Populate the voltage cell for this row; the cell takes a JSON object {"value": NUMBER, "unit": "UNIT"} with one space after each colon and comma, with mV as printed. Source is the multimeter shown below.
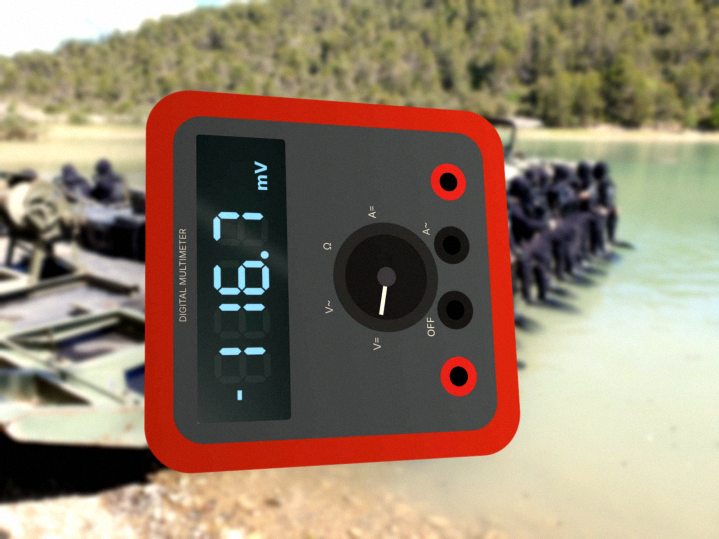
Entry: {"value": -116.7, "unit": "mV"}
